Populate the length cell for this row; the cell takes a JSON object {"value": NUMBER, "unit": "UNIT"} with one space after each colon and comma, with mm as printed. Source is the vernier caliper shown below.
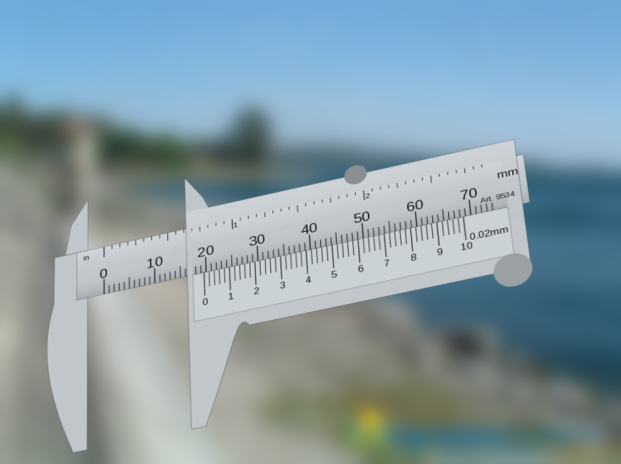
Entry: {"value": 19.6, "unit": "mm"}
